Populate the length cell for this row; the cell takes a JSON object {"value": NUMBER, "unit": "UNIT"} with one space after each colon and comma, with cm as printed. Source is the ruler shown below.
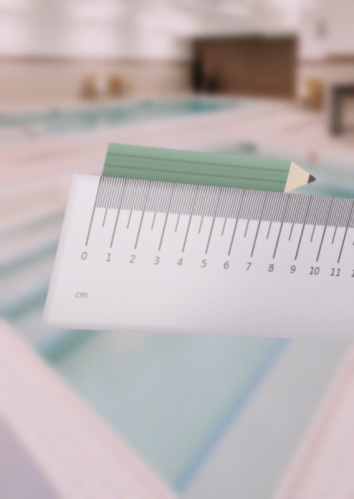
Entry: {"value": 9, "unit": "cm"}
